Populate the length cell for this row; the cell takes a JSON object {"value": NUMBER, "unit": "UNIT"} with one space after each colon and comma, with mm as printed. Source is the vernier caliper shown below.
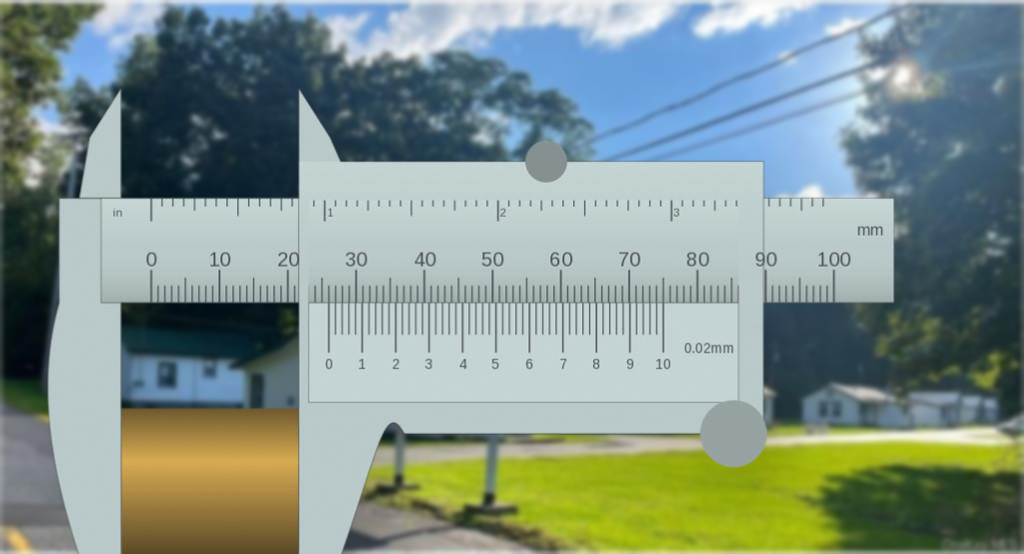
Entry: {"value": 26.0, "unit": "mm"}
